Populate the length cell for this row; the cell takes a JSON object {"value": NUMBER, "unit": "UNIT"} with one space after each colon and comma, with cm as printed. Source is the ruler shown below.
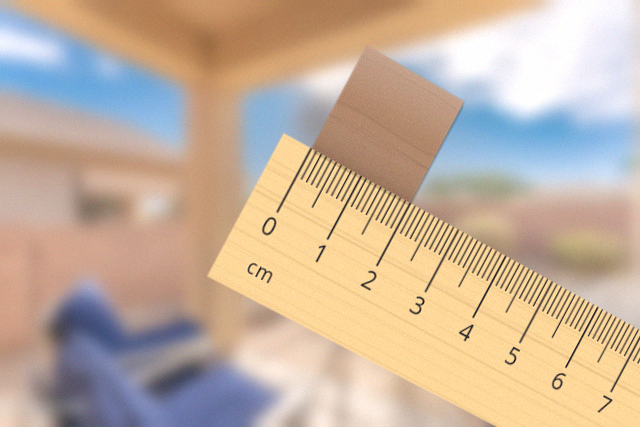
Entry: {"value": 2, "unit": "cm"}
